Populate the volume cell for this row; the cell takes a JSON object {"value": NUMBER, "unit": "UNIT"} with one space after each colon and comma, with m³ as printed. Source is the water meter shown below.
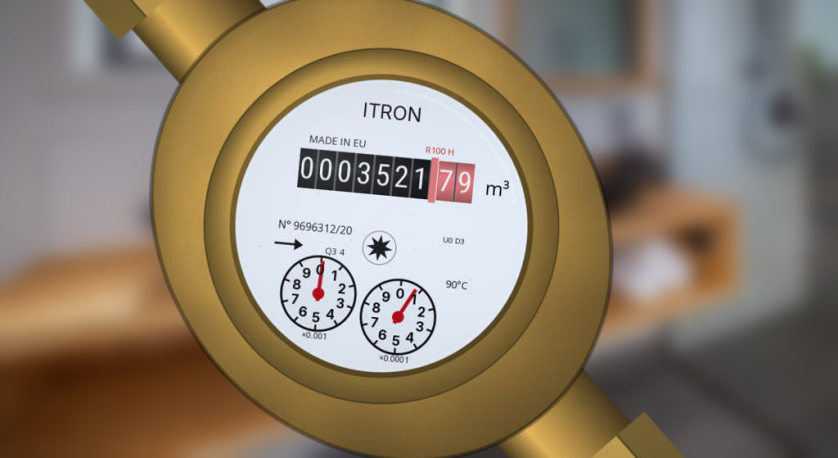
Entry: {"value": 3521.7900, "unit": "m³"}
